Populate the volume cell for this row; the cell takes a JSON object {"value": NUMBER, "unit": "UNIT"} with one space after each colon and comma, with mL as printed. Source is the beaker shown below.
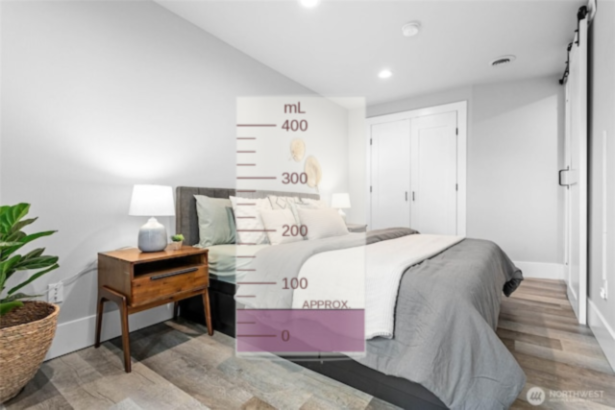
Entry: {"value": 50, "unit": "mL"}
